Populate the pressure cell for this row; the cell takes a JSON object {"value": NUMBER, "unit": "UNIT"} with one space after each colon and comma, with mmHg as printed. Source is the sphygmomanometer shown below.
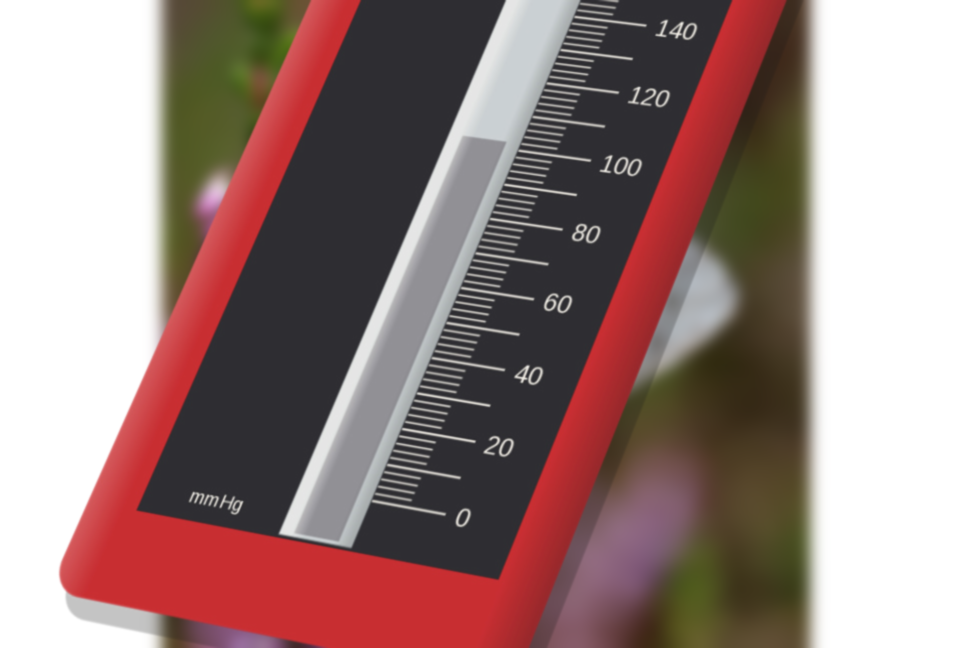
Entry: {"value": 102, "unit": "mmHg"}
